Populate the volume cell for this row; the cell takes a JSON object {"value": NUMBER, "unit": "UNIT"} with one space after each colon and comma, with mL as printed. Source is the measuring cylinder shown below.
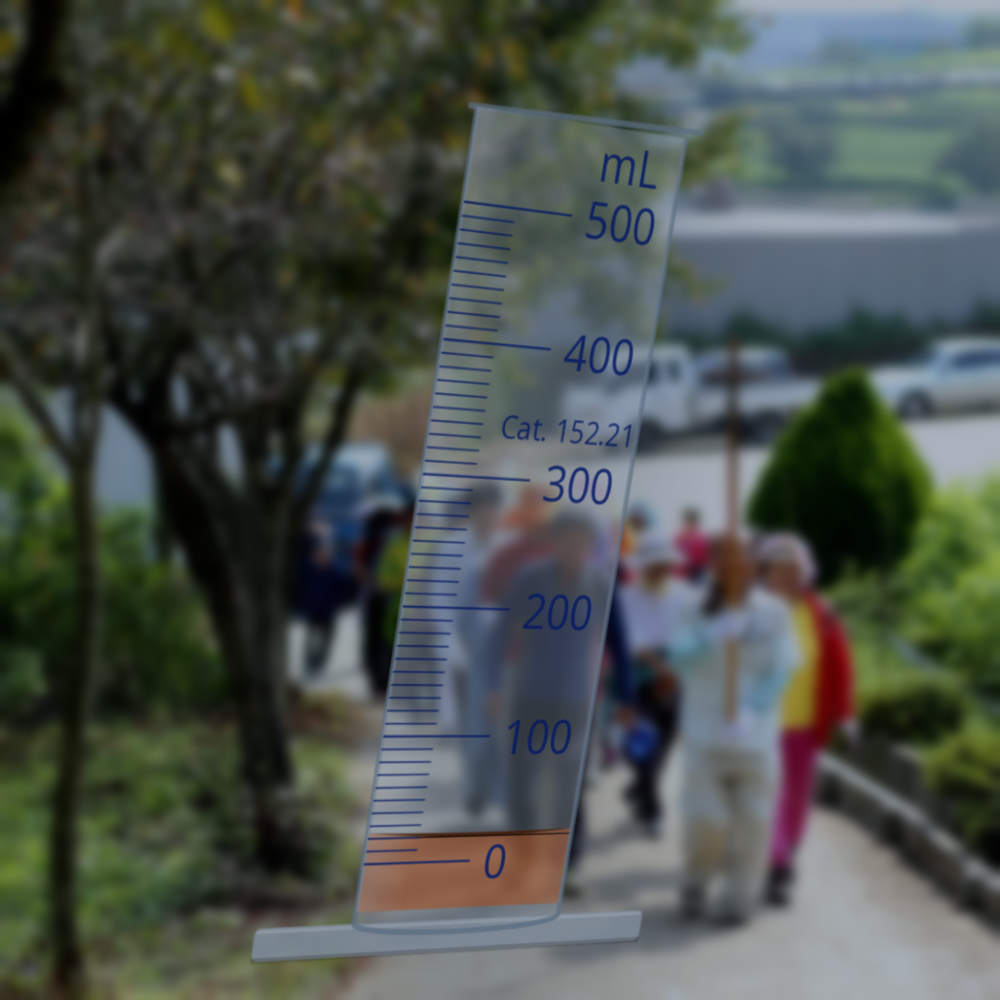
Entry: {"value": 20, "unit": "mL"}
